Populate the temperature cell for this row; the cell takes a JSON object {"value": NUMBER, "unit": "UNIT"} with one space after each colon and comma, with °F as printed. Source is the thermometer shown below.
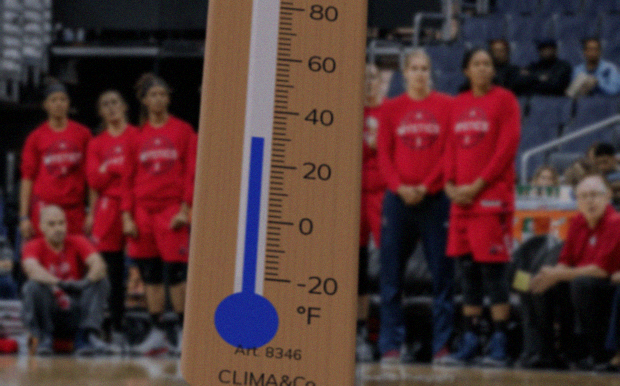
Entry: {"value": 30, "unit": "°F"}
